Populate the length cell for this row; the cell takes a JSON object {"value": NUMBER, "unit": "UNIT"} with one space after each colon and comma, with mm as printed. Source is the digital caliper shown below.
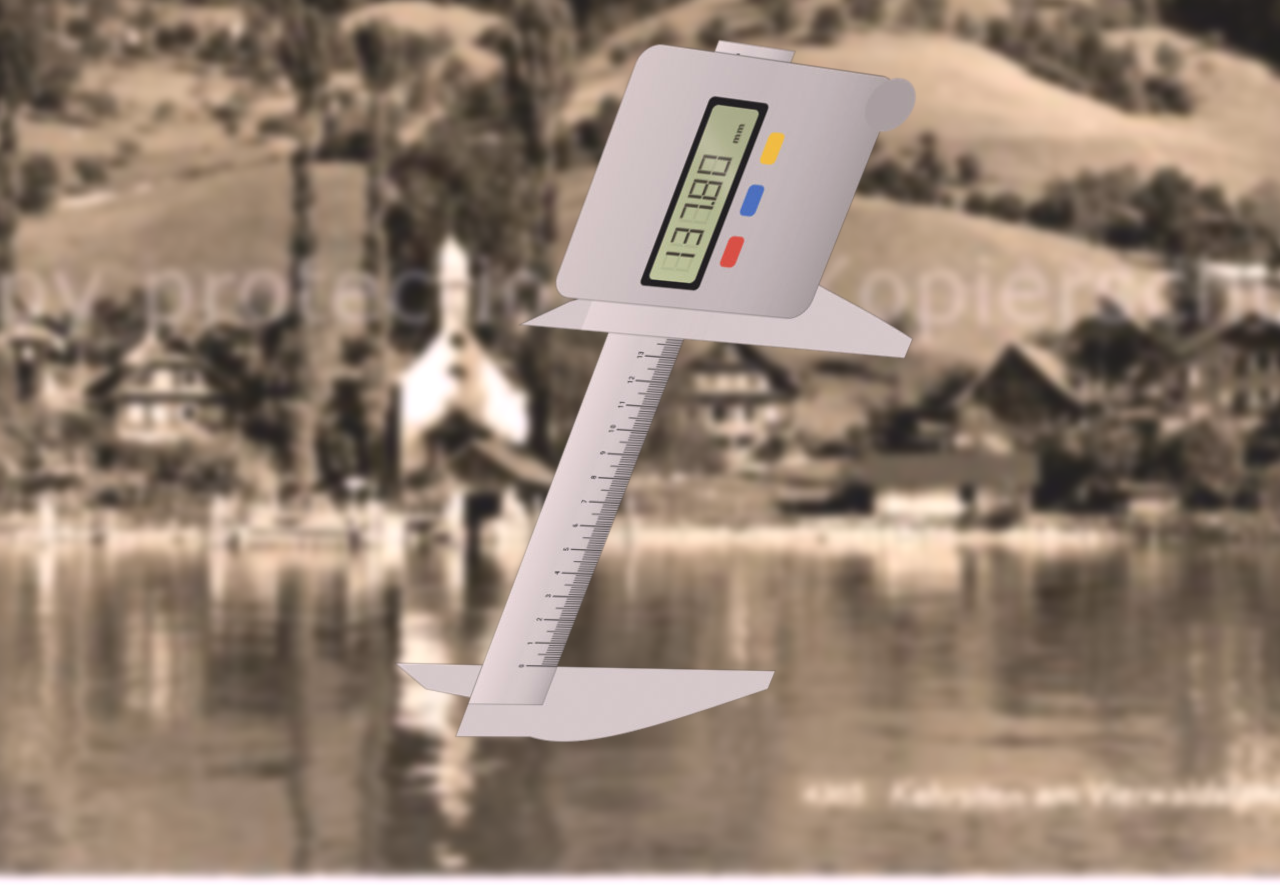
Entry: {"value": 137.80, "unit": "mm"}
